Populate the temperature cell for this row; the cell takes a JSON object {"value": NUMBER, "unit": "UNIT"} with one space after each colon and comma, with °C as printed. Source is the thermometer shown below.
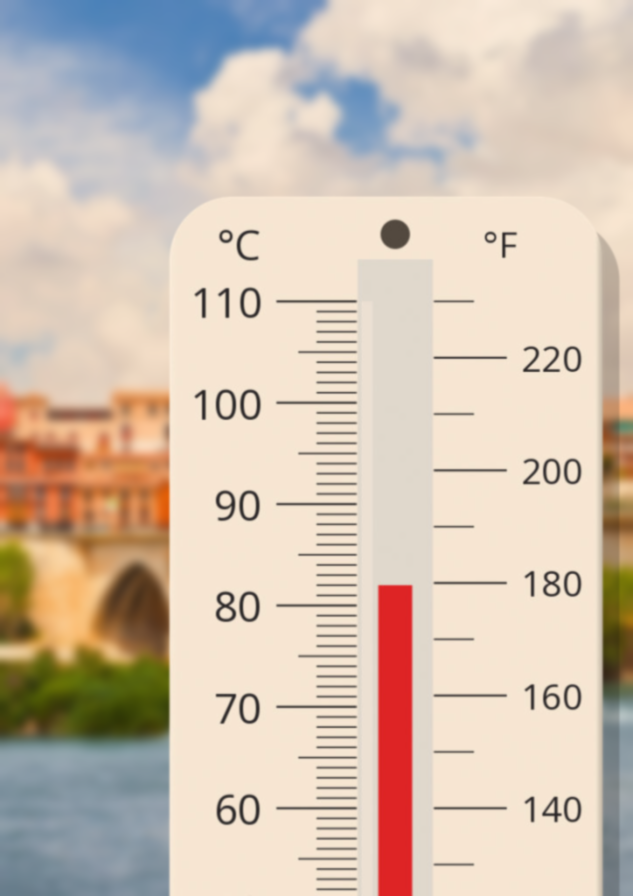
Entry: {"value": 82, "unit": "°C"}
